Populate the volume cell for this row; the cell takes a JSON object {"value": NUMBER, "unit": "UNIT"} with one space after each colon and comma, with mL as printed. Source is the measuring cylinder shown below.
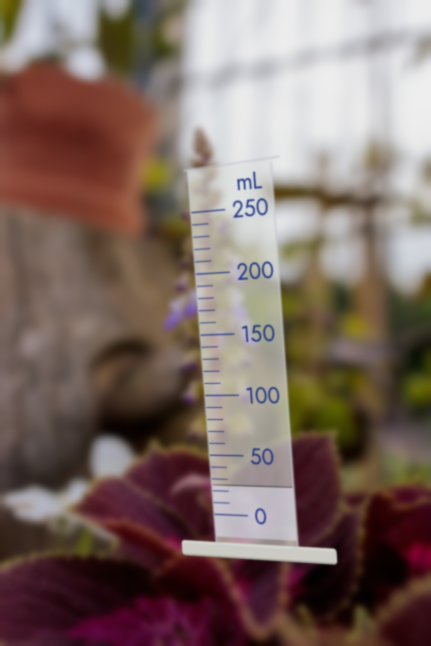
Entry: {"value": 25, "unit": "mL"}
